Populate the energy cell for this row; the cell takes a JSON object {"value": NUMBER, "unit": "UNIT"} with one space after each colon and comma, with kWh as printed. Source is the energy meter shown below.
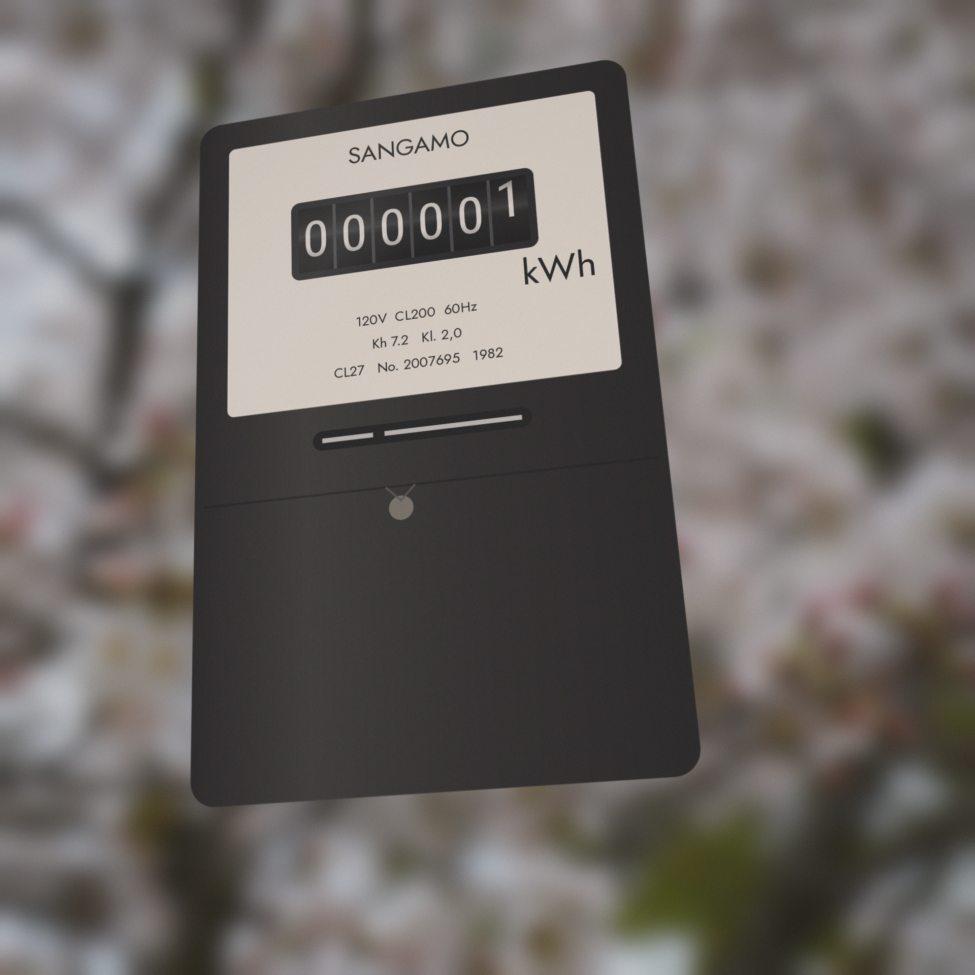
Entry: {"value": 1, "unit": "kWh"}
